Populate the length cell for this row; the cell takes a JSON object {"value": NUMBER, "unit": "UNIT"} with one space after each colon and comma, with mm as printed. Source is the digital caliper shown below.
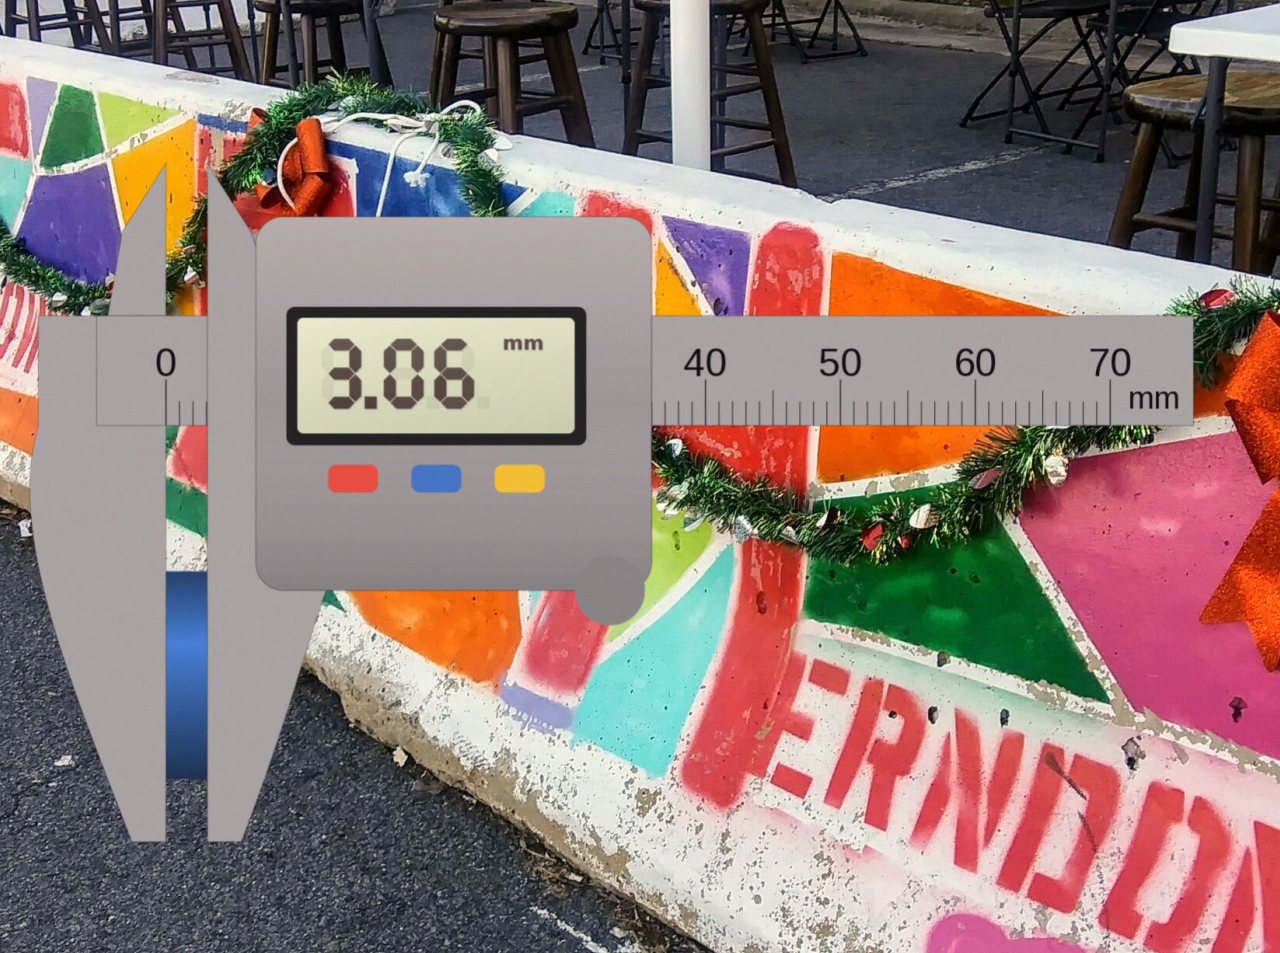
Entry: {"value": 3.06, "unit": "mm"}
